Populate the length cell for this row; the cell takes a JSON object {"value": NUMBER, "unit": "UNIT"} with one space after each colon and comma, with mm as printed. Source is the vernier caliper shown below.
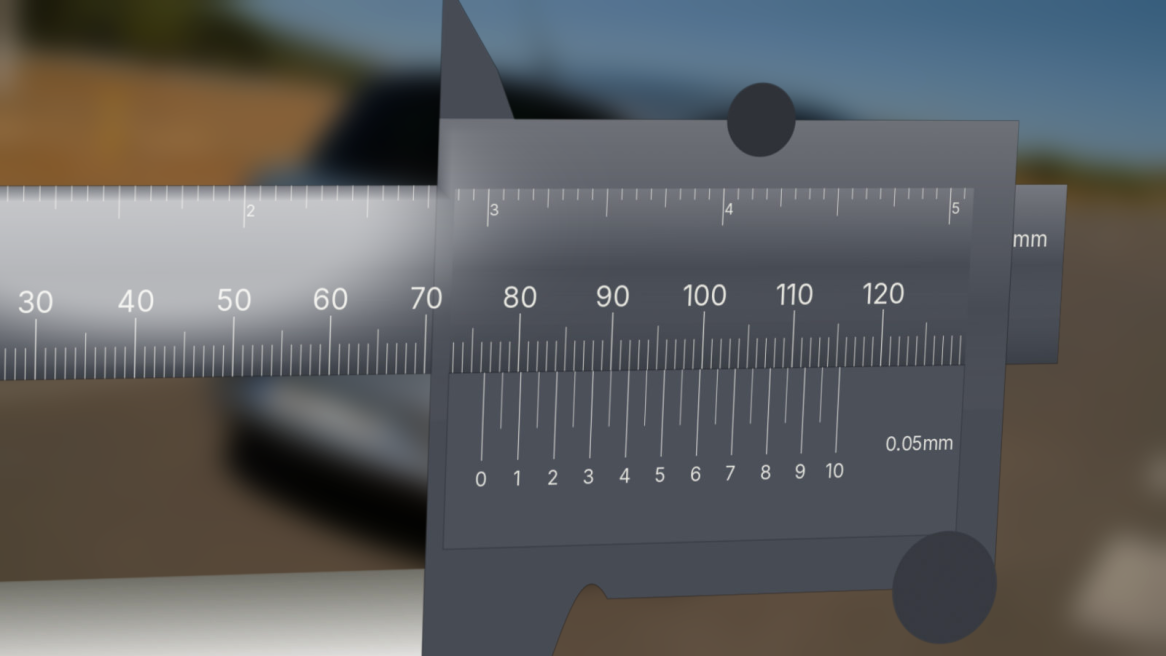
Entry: {"value": 76.4, "unit": "mm"}
